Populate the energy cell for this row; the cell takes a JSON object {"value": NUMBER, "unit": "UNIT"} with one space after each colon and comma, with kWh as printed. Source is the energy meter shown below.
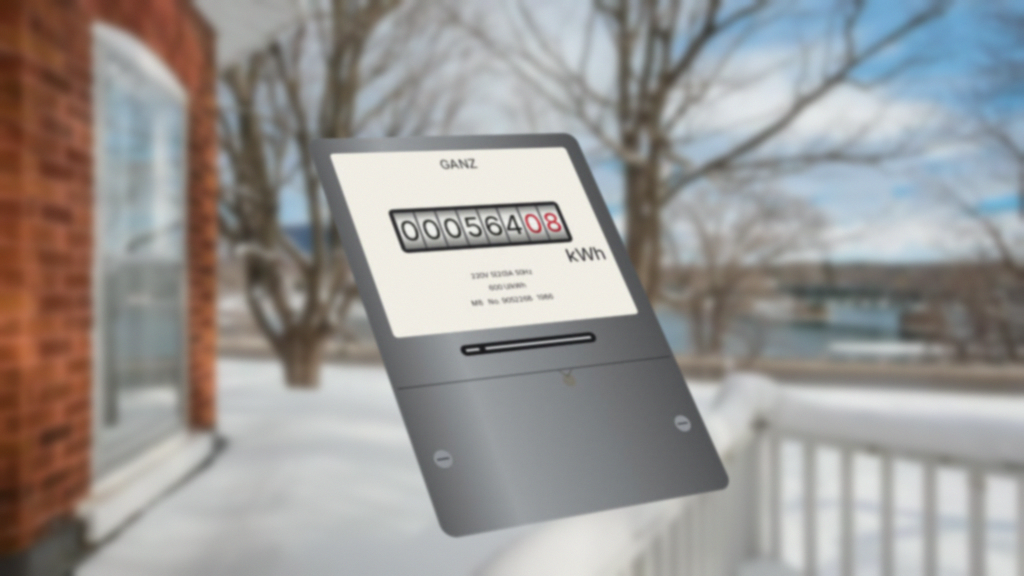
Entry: {"value": 564.08, "unit": "kWh"}
